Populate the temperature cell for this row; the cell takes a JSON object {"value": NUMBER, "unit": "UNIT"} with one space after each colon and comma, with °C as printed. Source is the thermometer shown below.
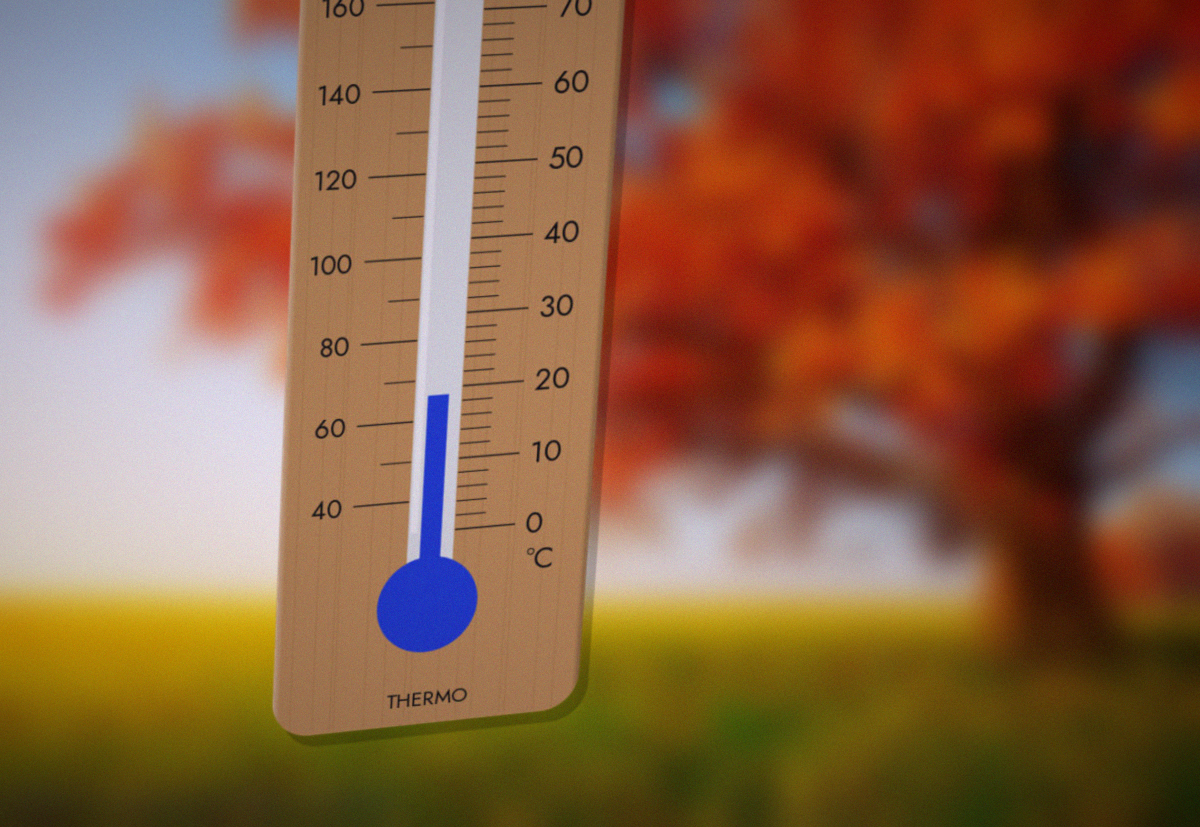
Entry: {"value": 19, "unit": "°C"}
